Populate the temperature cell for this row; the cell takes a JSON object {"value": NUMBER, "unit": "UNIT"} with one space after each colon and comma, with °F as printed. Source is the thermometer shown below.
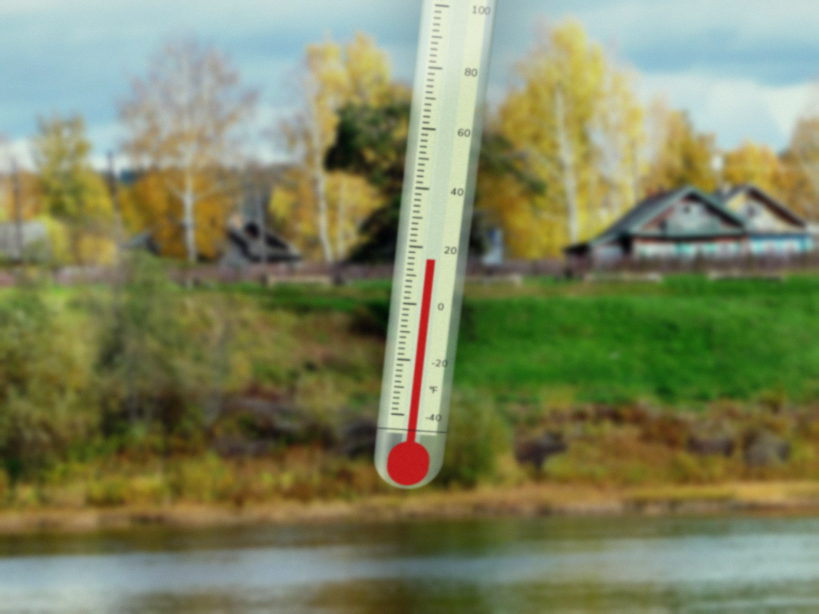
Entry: {"value": 16, "unit": "°F"}
